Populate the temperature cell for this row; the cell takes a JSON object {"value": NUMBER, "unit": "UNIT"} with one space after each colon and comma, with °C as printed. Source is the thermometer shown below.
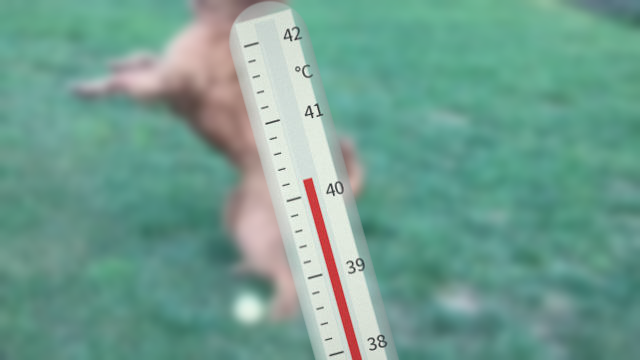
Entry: {"value": 40.2, "unit": "°C"}
